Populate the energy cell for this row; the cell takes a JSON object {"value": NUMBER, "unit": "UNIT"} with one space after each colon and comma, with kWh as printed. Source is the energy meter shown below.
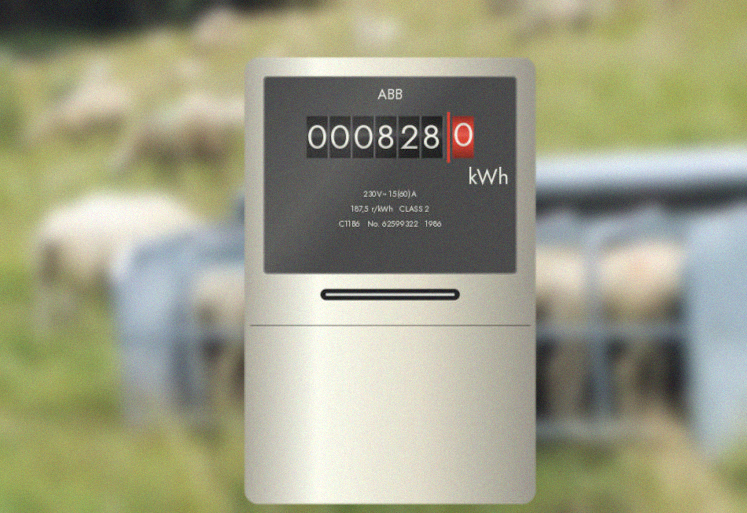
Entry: {"value": 828.0, "unit": "kWh"}
